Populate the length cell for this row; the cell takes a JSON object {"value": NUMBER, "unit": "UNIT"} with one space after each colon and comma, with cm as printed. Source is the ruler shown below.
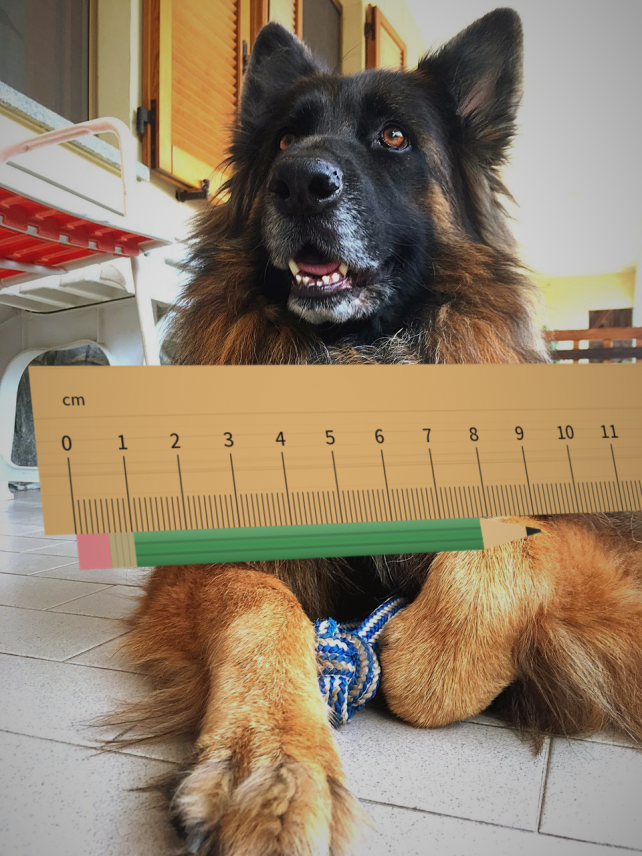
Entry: {"value": 9.1, "unit": "cm"}
